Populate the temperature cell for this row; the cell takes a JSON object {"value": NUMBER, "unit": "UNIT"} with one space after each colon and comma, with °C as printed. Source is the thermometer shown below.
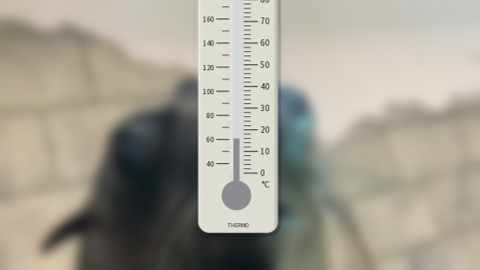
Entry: {"value": 16, "unit": "°C"}
